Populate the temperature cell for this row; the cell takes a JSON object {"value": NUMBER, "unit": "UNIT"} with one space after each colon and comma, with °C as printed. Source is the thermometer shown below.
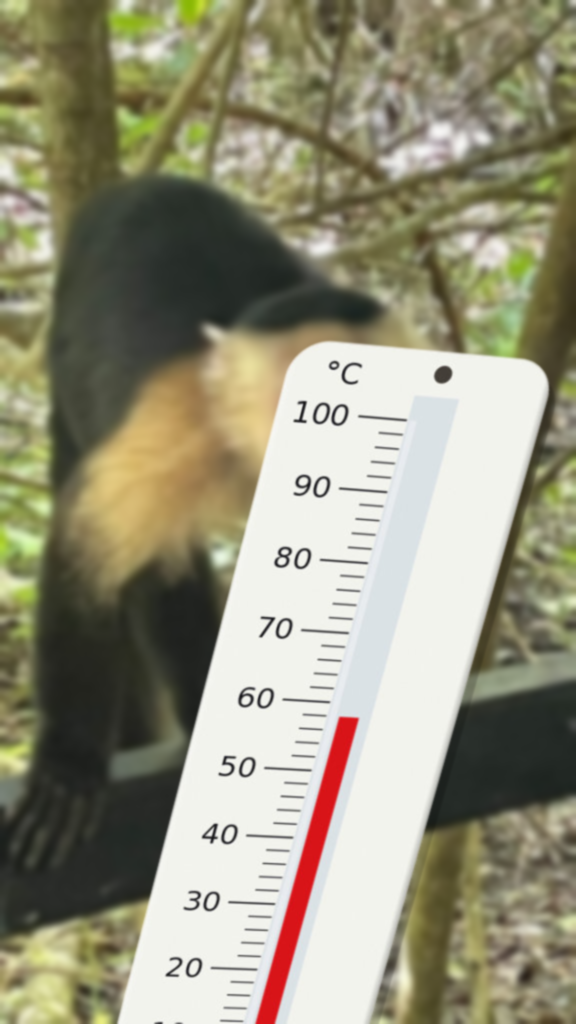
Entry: {"value": 58, "unit": "°C"}
